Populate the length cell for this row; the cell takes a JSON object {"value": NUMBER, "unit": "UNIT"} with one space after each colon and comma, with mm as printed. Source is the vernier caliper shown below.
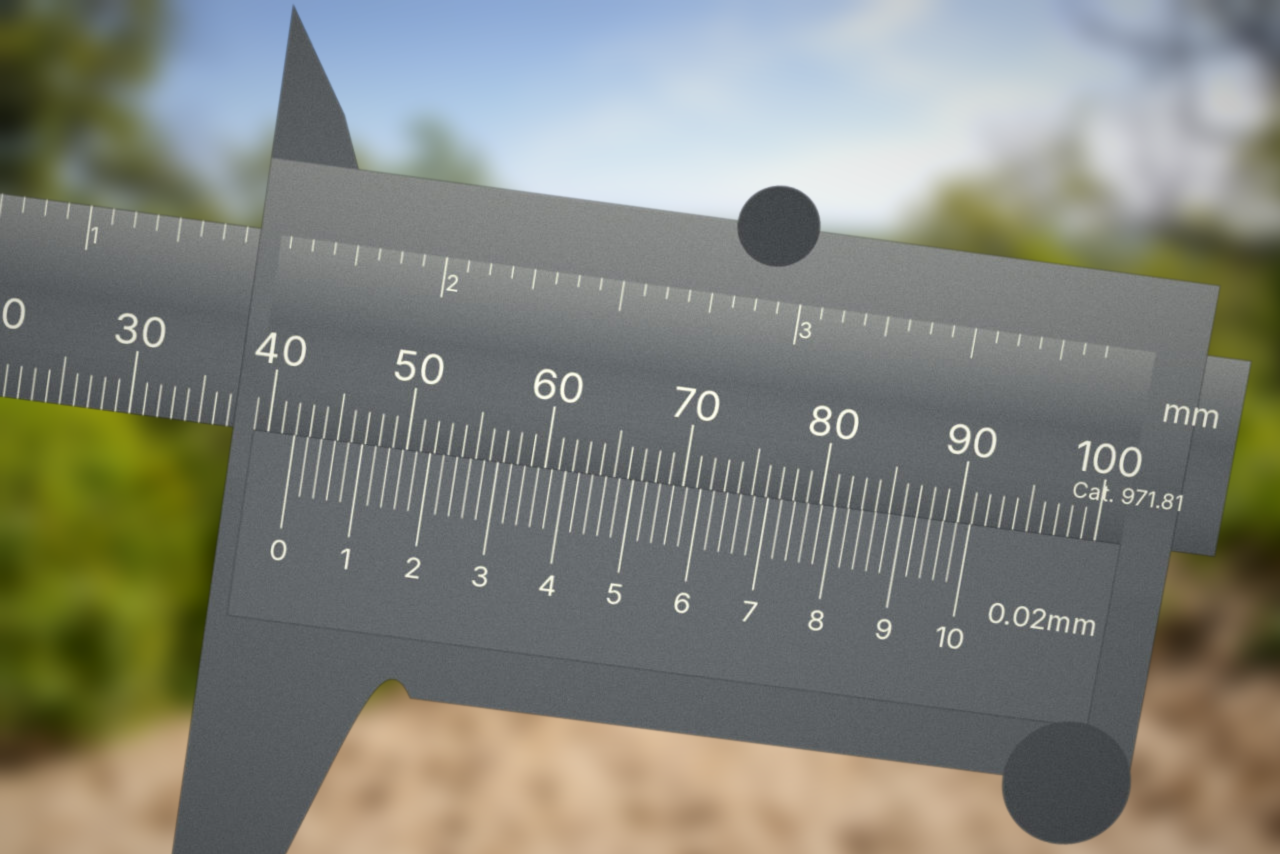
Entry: {"value": 41.9, "unit": "mm"}
